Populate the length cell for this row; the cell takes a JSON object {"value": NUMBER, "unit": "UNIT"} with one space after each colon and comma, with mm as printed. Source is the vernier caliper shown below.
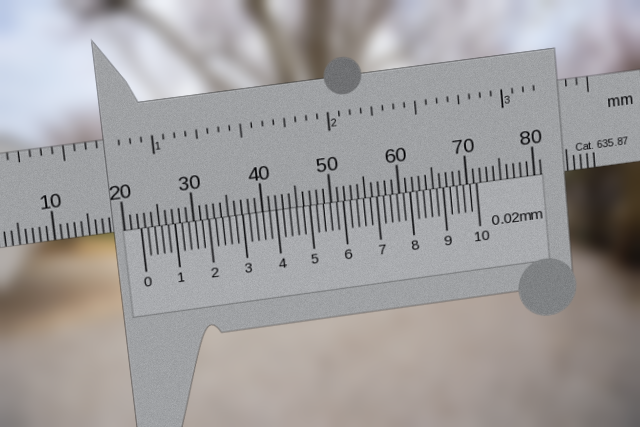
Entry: {"value": 22.4, "unit": "mm"}
